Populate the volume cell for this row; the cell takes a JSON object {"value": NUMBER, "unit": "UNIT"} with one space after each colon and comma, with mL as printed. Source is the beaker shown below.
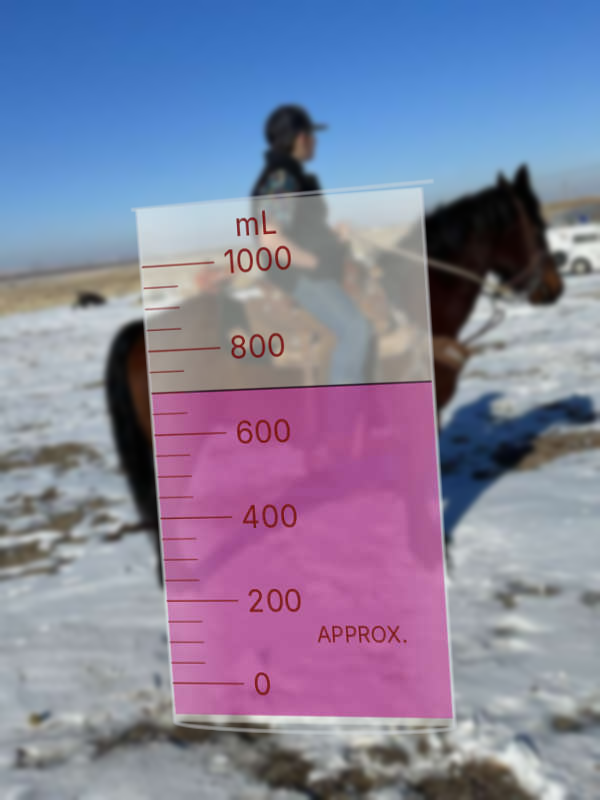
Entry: {"value": 700, "unit": "mL"}
